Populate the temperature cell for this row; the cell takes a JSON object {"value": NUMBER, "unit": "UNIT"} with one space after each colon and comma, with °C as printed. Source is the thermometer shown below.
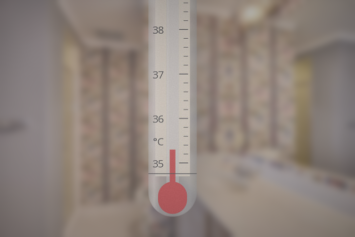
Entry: {"value": 35.3, "unit": "°C"}
